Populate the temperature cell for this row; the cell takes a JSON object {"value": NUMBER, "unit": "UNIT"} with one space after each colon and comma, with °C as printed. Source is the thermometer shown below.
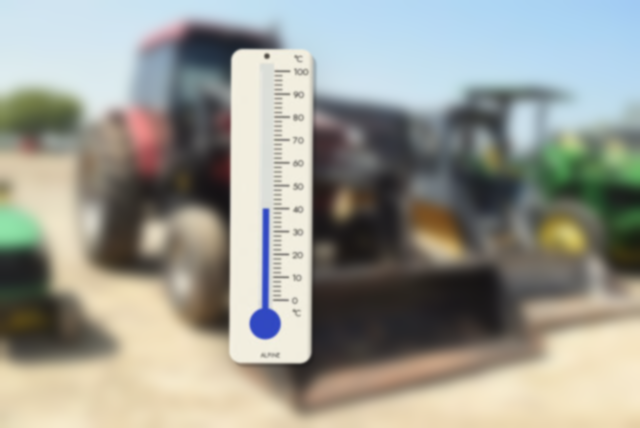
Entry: {"value": 40, "unit": "°C"}
